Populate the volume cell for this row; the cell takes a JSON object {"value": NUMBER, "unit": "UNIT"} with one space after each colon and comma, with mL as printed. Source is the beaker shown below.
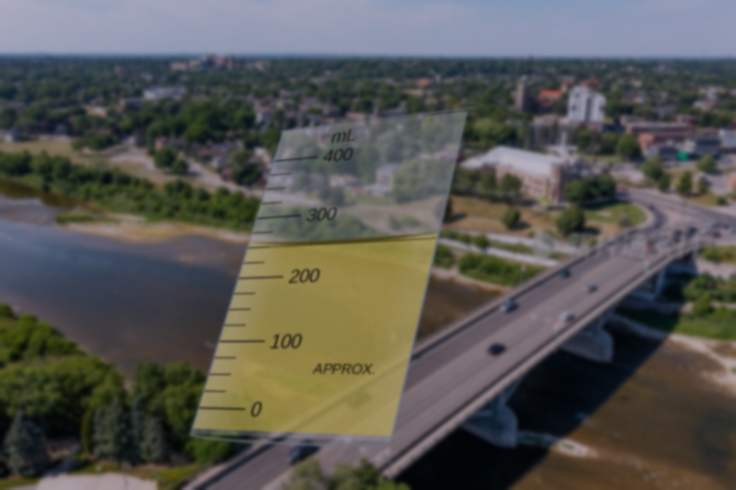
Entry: {"value": 250, "unit": "mL"}
